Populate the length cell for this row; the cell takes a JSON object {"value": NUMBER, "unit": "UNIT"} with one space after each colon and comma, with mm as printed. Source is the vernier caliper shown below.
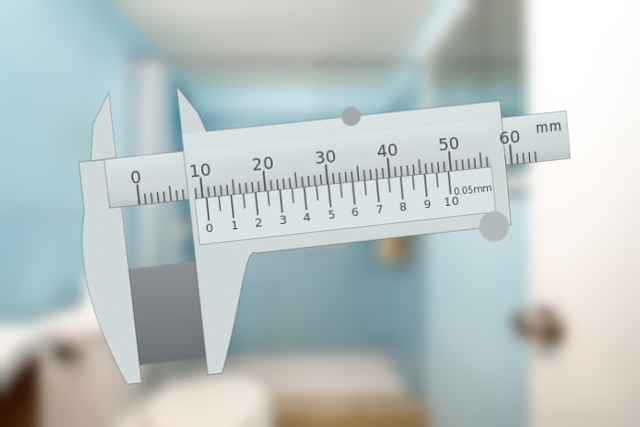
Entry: {"value": 10.6, "unit": "mm"}
